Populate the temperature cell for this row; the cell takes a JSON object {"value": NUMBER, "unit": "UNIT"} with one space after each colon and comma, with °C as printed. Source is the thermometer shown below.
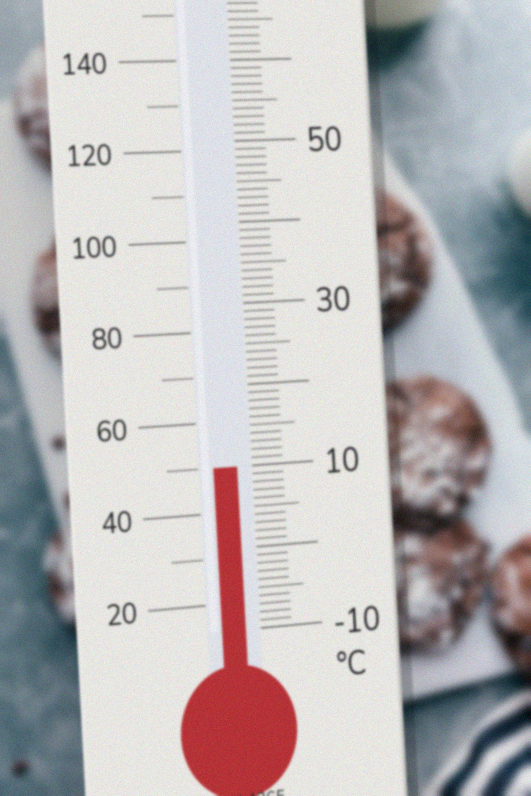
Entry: {"value": 10, "unit": "°C"}
